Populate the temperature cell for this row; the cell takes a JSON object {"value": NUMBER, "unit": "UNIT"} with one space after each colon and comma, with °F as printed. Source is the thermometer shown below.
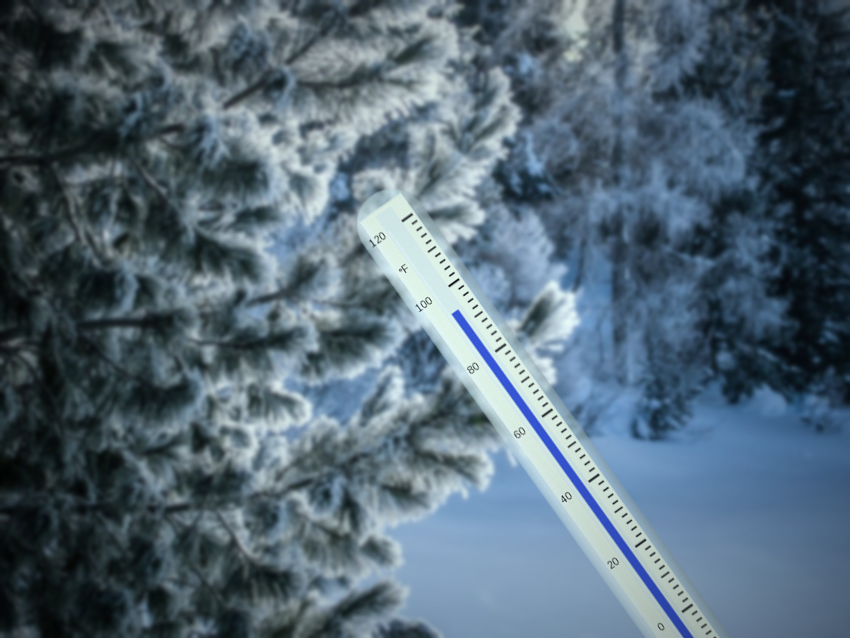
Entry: {"value": 94, "unit": "°F"}
